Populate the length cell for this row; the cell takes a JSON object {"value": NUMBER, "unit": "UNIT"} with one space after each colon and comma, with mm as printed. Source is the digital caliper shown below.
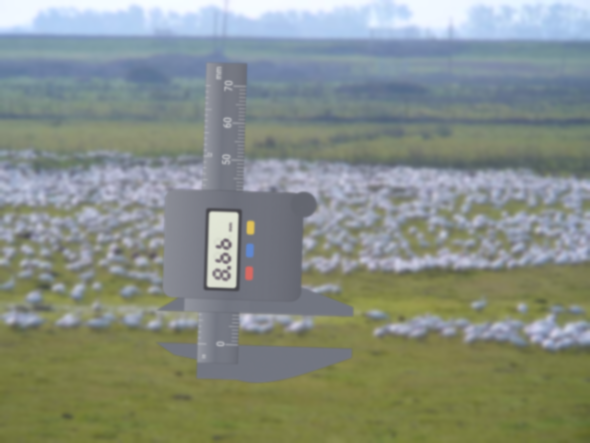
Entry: {"value": 8.66, "unit": "mm"}
